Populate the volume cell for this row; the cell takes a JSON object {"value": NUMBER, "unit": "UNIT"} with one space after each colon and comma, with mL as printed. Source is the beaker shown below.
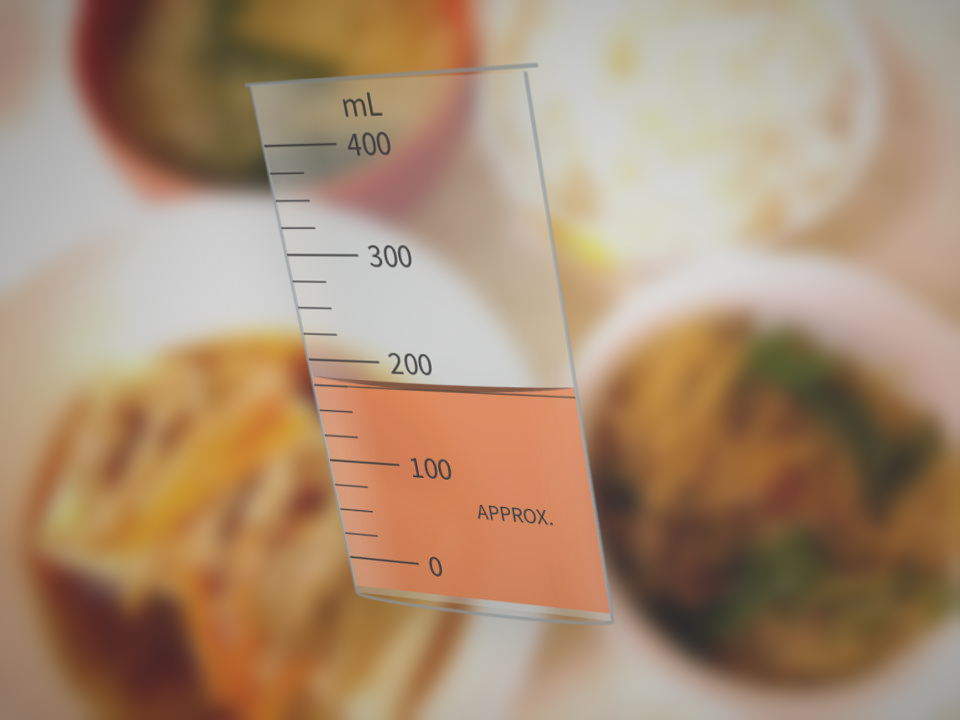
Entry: {"value": 175, "unit": "mL"}
